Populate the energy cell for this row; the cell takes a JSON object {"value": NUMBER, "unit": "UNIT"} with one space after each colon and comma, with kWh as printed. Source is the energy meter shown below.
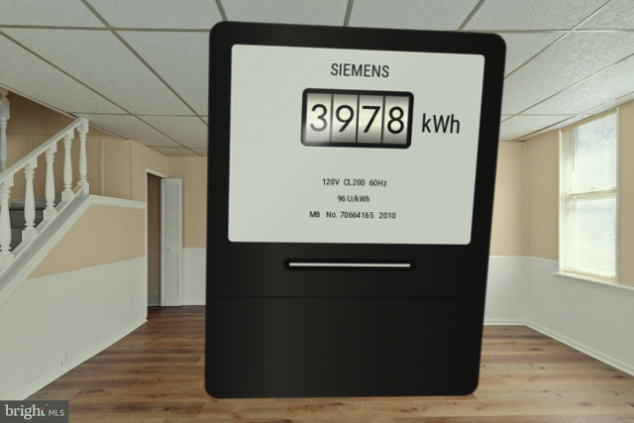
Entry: {"value": 3978, "unit": "kWh"}
